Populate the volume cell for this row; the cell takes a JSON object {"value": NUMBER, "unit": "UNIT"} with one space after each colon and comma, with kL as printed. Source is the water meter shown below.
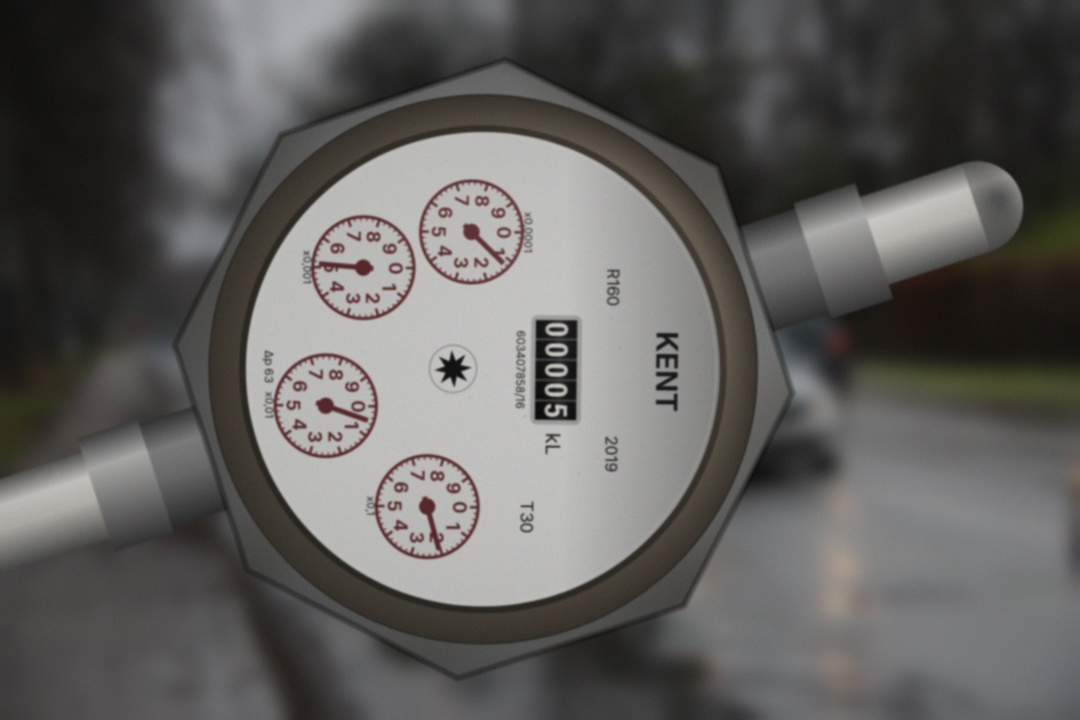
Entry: {"value": 5.2051, "unit": "kL"}
